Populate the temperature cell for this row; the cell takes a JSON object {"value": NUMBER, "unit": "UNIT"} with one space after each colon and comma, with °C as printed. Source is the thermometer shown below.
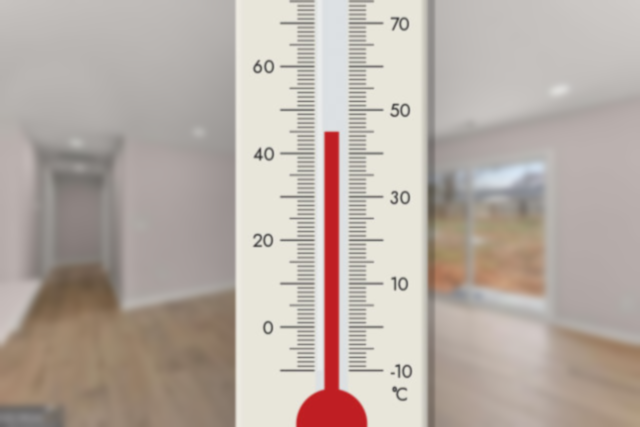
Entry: {"value": 45, "unit": "°C"}
